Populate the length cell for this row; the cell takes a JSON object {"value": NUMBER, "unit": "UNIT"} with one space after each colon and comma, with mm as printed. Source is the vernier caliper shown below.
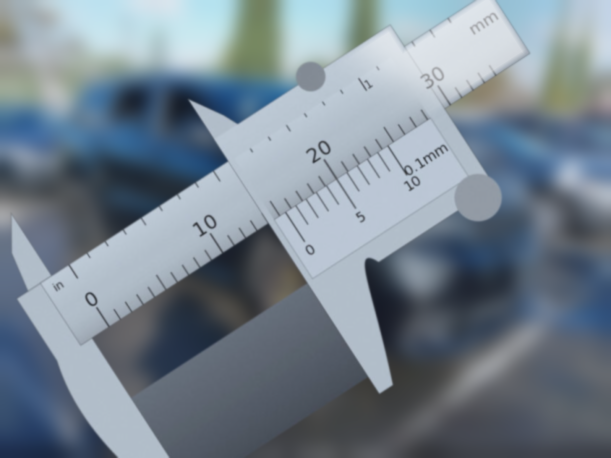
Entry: {"value": 15.5, "unit": "mm"}
